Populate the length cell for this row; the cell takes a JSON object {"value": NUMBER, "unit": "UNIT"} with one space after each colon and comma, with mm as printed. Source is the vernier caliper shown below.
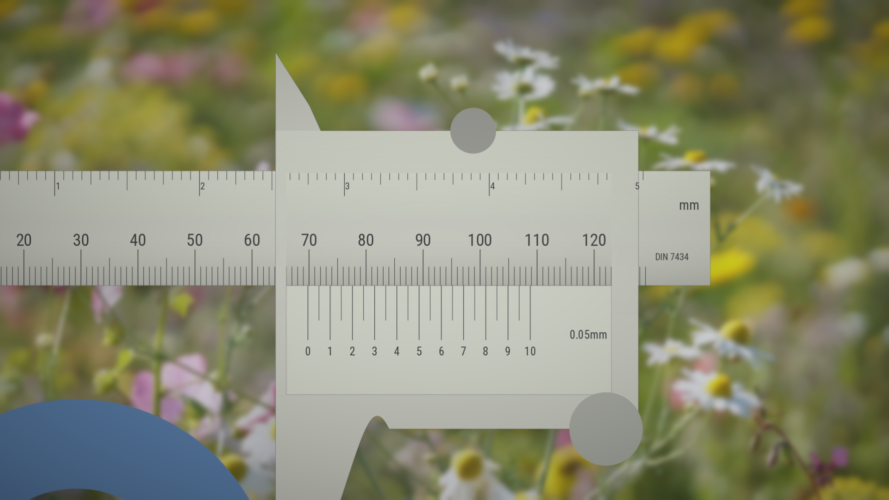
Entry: {"value": 69.8, "unit": "mm"}
